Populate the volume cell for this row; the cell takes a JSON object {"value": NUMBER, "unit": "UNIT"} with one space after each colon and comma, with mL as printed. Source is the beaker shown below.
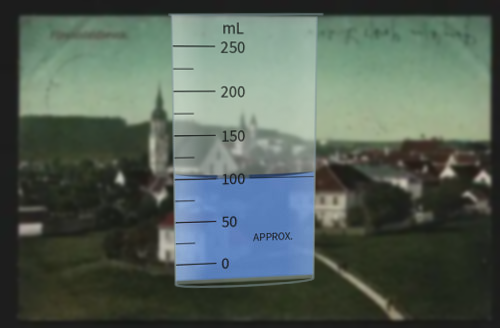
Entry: {"value": 100, "unit": "mL"}
